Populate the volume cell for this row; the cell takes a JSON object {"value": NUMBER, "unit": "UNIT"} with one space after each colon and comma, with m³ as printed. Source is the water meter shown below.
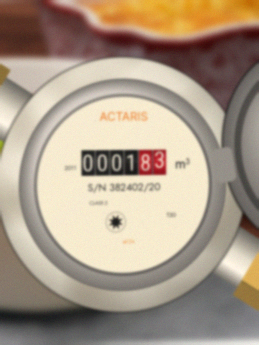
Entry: {"value": 1.83, "unit": "m³"}
